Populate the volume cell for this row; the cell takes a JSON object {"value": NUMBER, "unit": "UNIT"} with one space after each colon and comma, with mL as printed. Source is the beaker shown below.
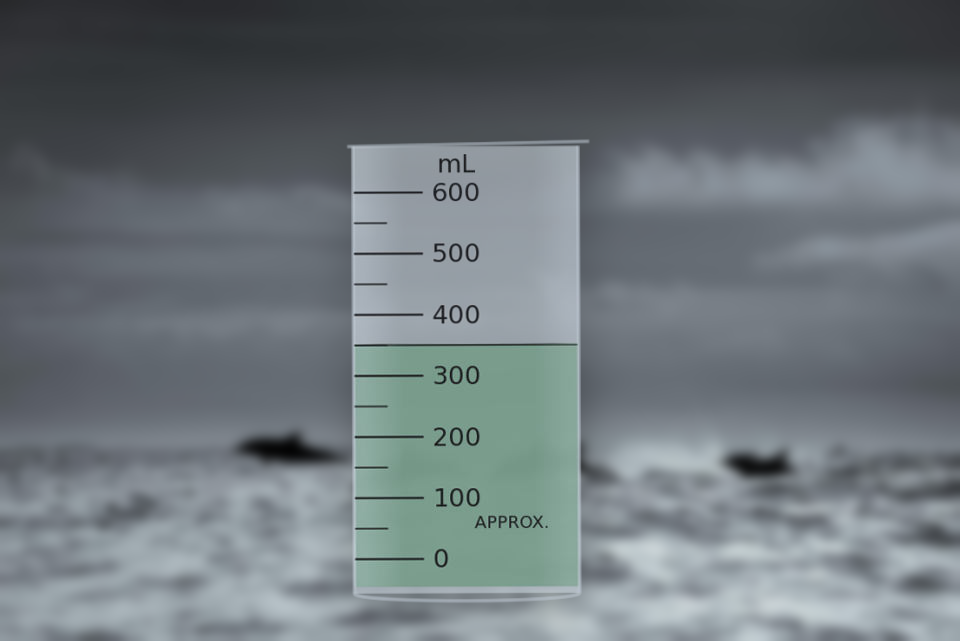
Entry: {"value": 350, "unit": "mL"}
